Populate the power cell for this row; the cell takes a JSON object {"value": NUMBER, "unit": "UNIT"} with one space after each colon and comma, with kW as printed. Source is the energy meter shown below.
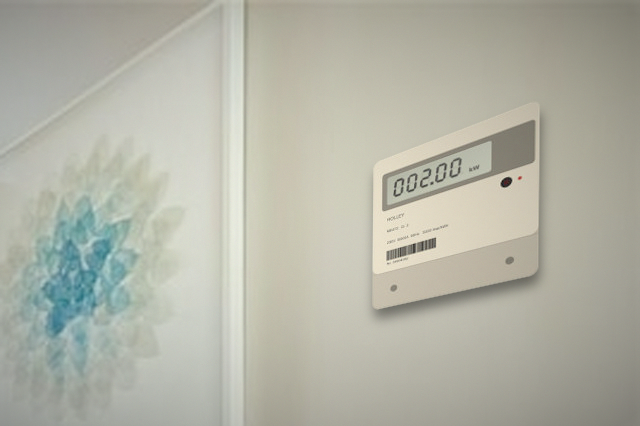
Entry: {"value": 2.00, "unit": "kW"}
